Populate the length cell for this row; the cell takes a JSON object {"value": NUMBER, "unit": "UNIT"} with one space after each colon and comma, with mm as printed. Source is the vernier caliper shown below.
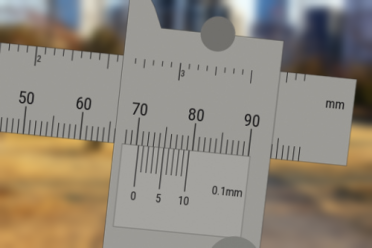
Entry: {"value": 70.4, "unit": "mm"}
